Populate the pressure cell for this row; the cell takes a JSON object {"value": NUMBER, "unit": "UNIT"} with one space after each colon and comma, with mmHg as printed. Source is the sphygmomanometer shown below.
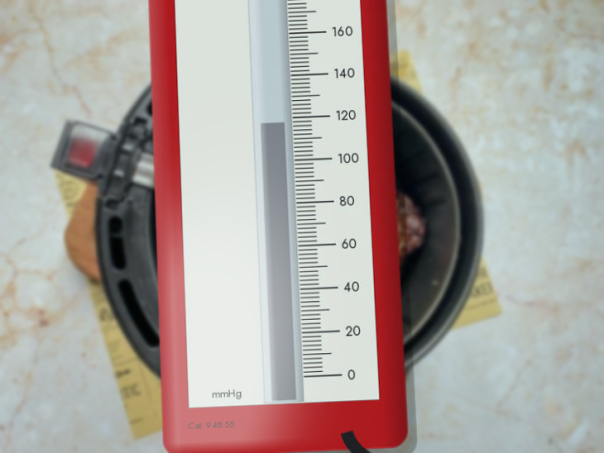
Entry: {"value": 118, "unit": "mmHg"}
